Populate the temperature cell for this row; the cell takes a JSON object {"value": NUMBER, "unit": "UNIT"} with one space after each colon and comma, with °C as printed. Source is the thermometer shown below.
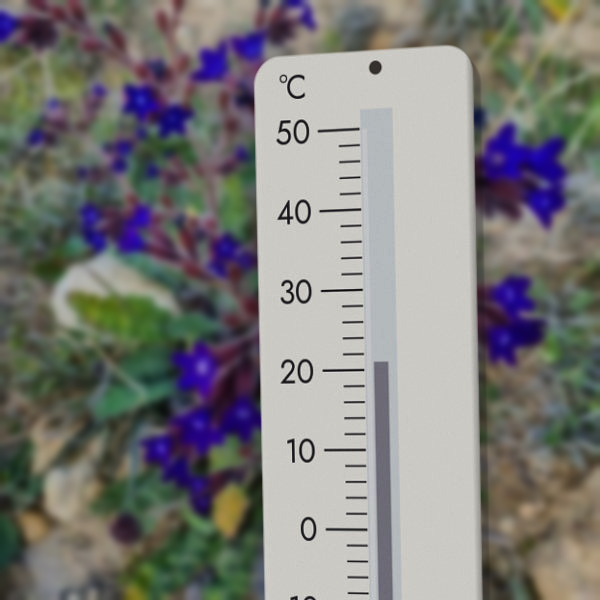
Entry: {"value": 21, "unit": "°C"}
